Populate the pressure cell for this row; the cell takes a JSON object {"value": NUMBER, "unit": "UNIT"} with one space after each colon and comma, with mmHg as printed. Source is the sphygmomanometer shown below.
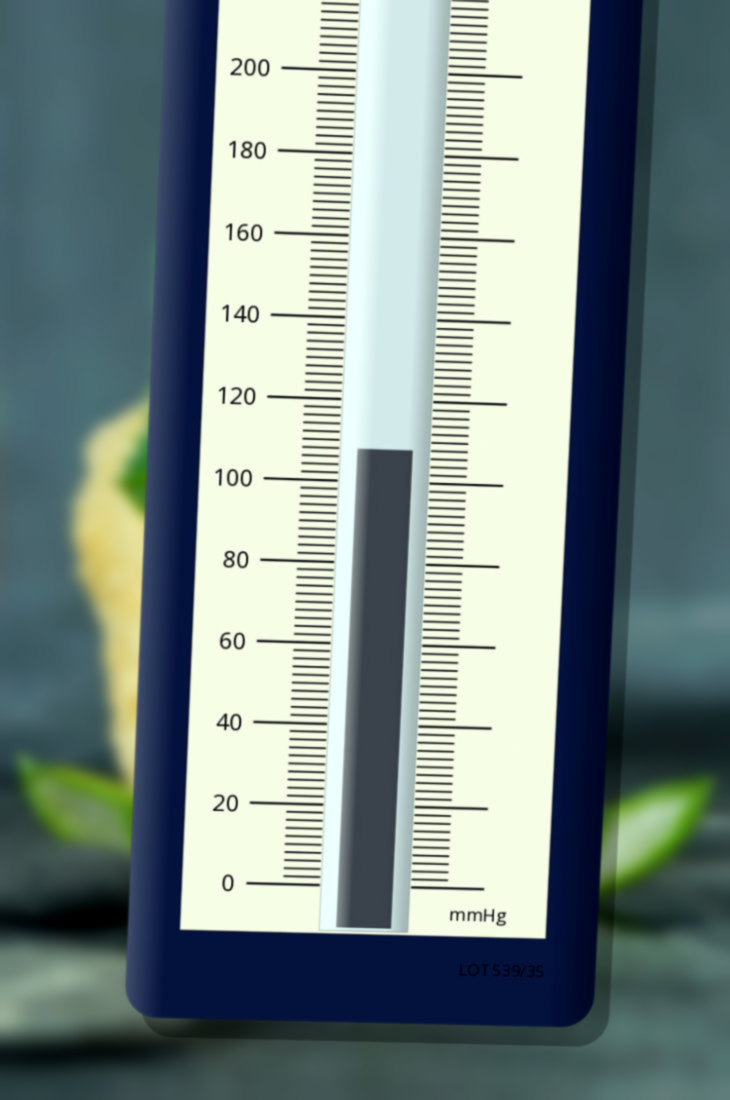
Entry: {"value": 108, "unit": "mmHg"}
